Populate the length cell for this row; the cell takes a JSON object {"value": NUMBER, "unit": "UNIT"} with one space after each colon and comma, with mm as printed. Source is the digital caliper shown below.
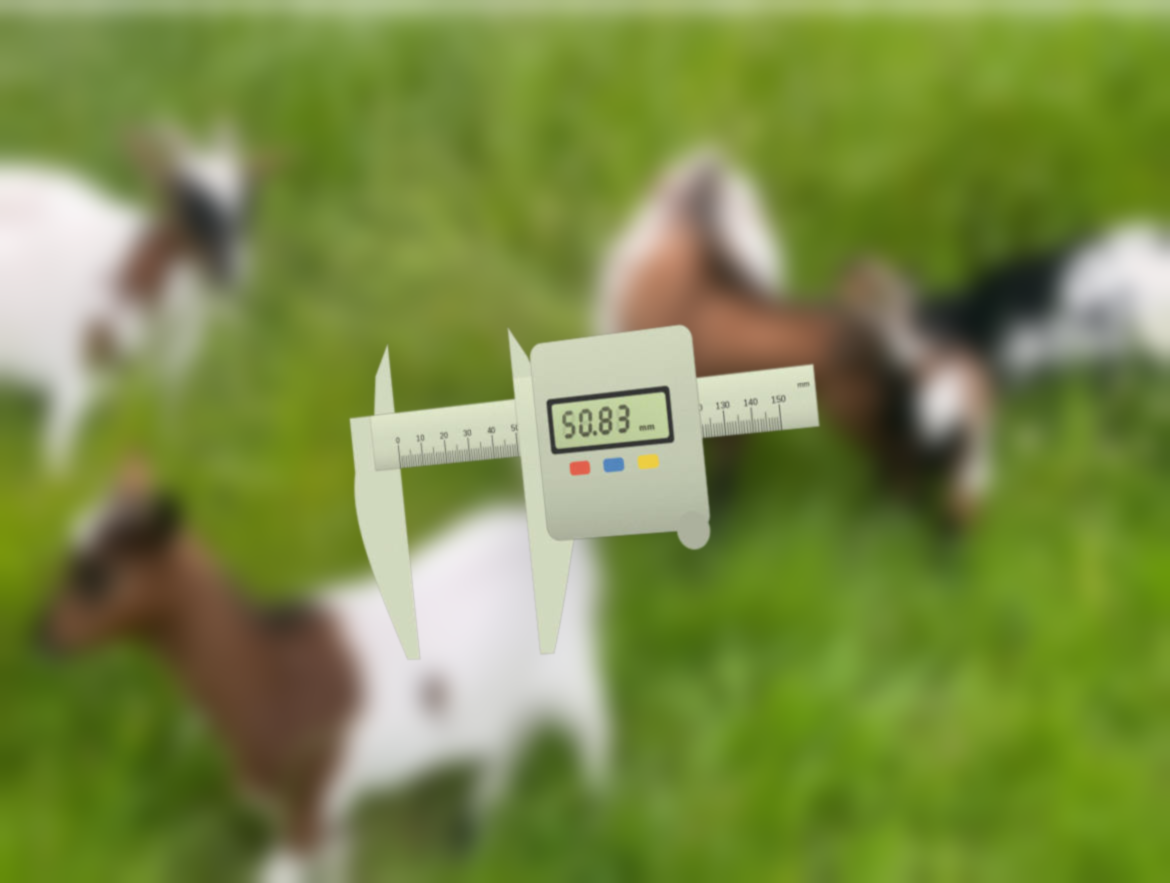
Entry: {"value": 50.83, "unit": "mm"}
